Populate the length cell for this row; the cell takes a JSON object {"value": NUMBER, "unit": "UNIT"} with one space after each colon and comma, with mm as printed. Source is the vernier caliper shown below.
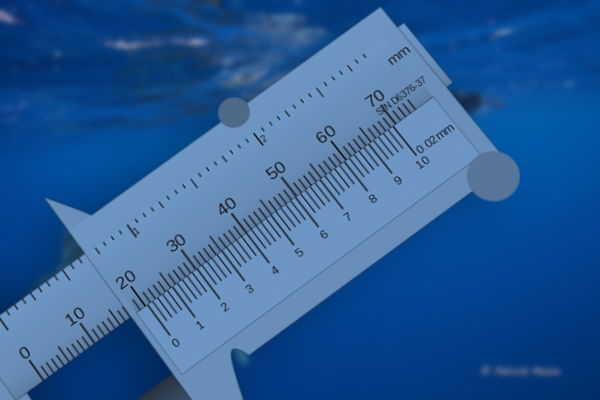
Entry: {"value": 20.4, "unit": "mm"}
